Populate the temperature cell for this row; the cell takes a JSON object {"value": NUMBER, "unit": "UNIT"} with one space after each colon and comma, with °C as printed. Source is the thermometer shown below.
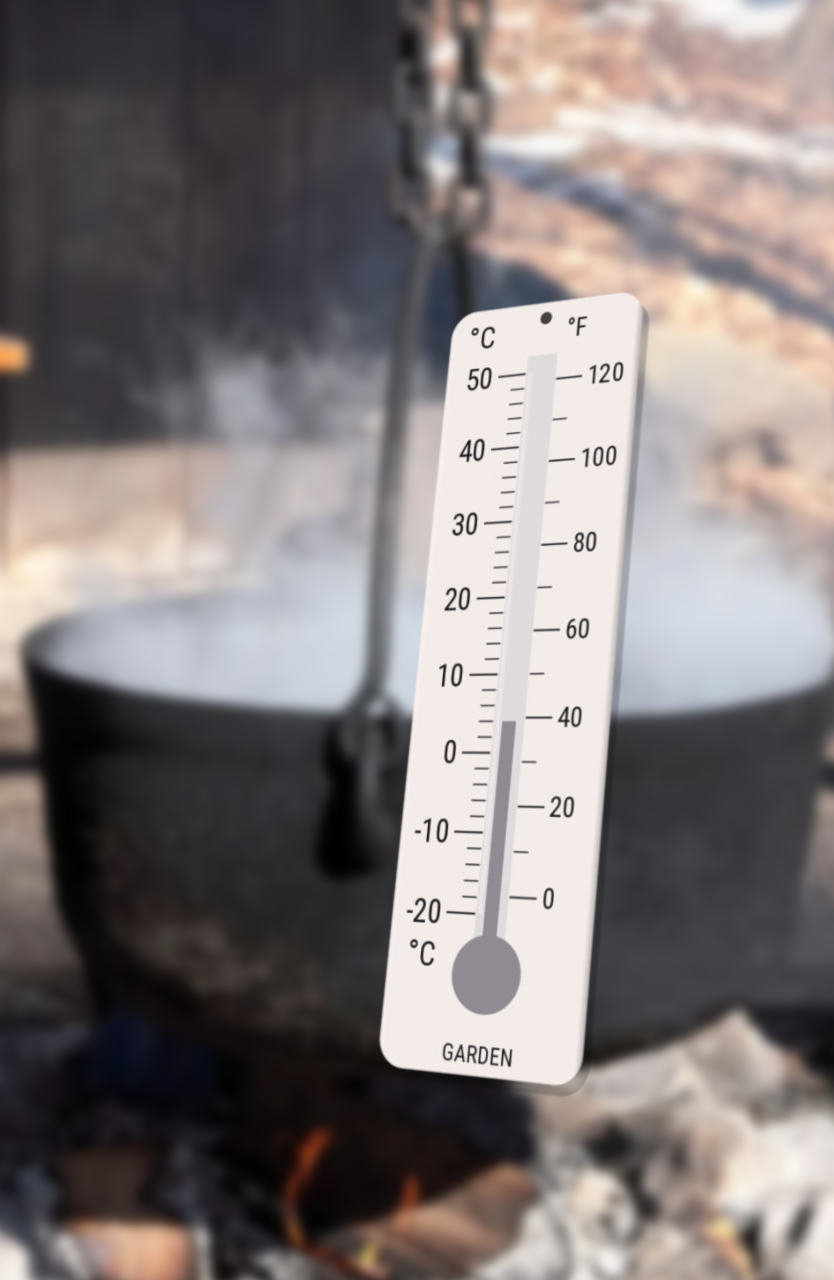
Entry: {"value": 4, "unit": "°C"}
